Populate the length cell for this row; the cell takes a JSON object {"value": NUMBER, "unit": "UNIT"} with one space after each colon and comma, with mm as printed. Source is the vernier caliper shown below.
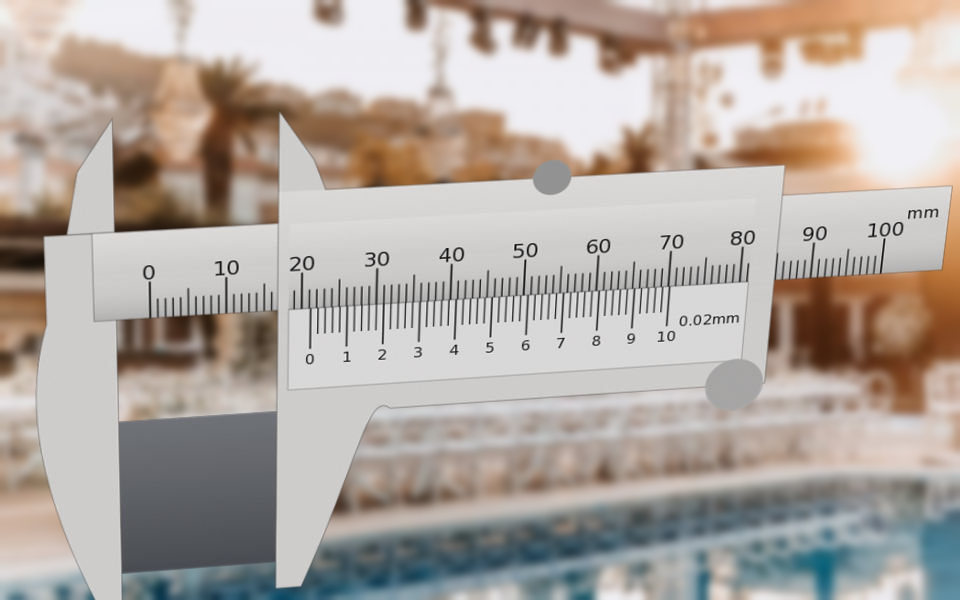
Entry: {"value": 21.2, "unit": "mm"}
